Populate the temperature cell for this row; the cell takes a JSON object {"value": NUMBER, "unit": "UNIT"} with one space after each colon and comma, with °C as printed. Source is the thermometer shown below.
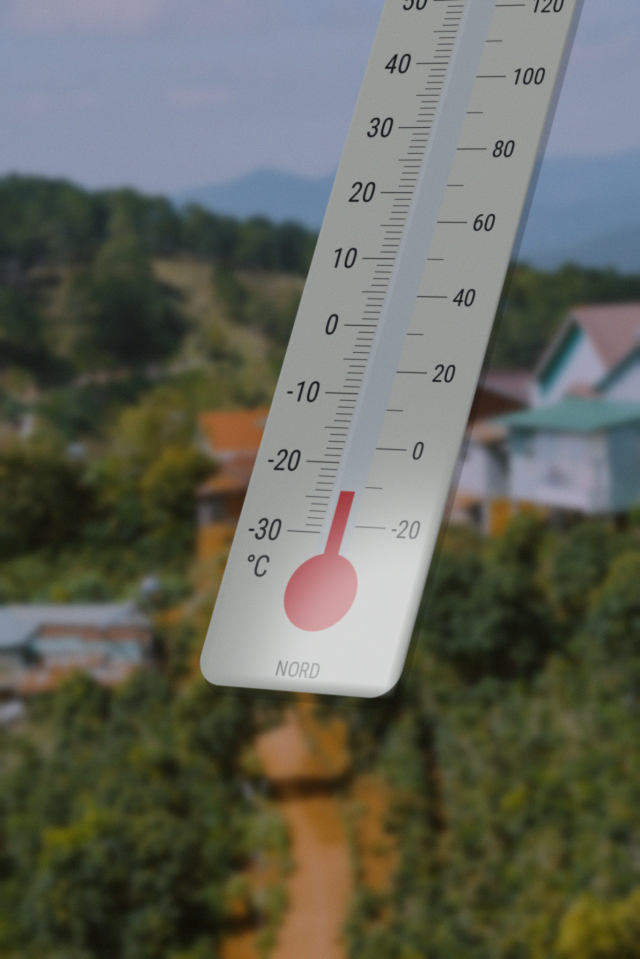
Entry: {"value": -24, "unit": "°C"}
